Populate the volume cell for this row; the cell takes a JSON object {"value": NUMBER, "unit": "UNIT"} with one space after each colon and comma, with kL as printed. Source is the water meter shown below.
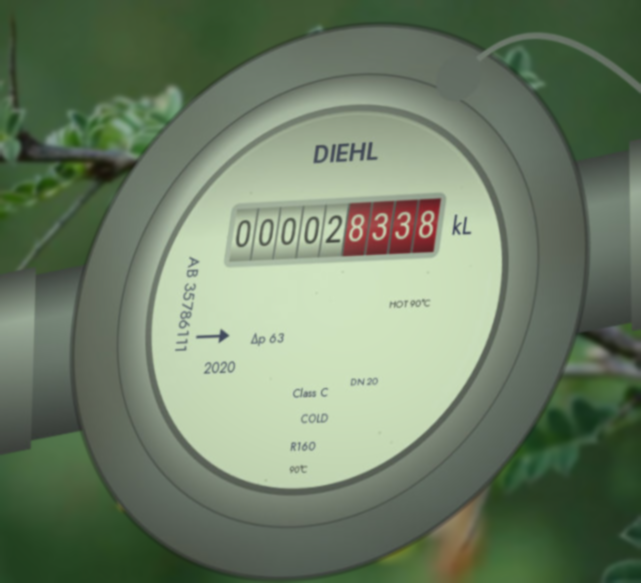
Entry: {"value": 2.8338, "unit": "kL"}
